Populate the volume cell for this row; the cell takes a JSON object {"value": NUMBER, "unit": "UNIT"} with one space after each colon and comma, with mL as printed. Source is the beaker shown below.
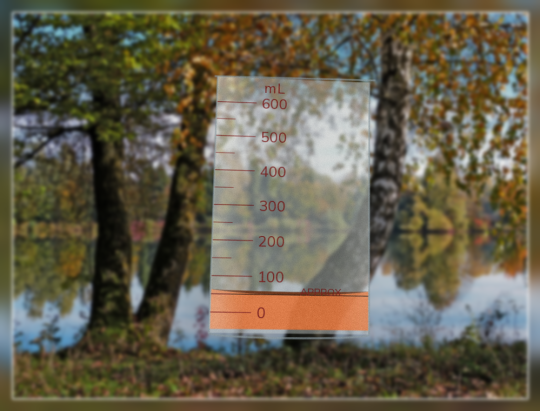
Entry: {"value": 50, "unit": "mL"}
